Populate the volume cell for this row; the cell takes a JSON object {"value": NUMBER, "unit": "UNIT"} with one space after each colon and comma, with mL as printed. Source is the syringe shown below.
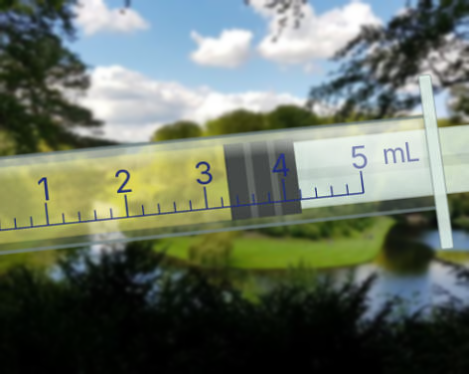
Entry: {"value": 3.3, "unit": "mL"}
